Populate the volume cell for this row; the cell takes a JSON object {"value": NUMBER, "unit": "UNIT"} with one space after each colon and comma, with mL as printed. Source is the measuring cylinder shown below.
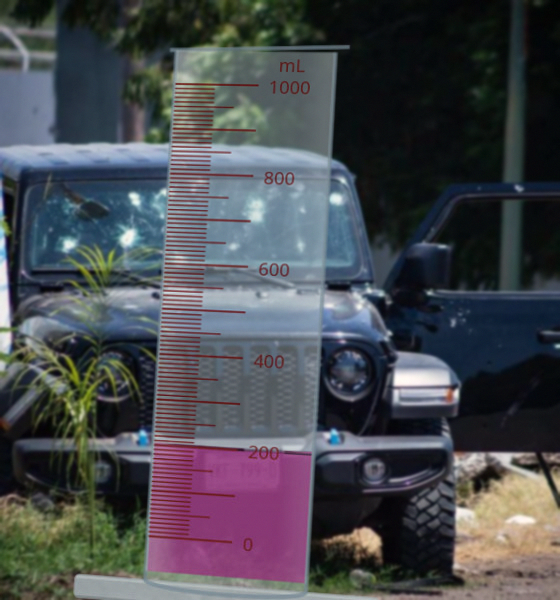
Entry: {"value": 200, "unit": "mL"}
